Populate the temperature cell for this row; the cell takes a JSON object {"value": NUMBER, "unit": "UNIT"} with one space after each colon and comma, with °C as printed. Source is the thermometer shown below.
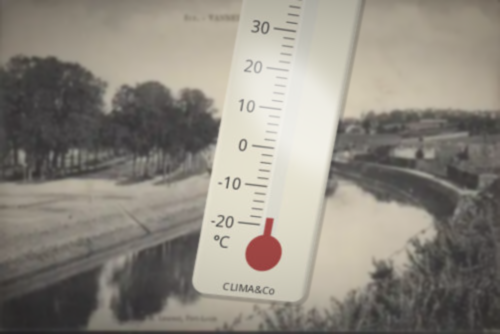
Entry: {"value": -18, "unit": "°C"}
